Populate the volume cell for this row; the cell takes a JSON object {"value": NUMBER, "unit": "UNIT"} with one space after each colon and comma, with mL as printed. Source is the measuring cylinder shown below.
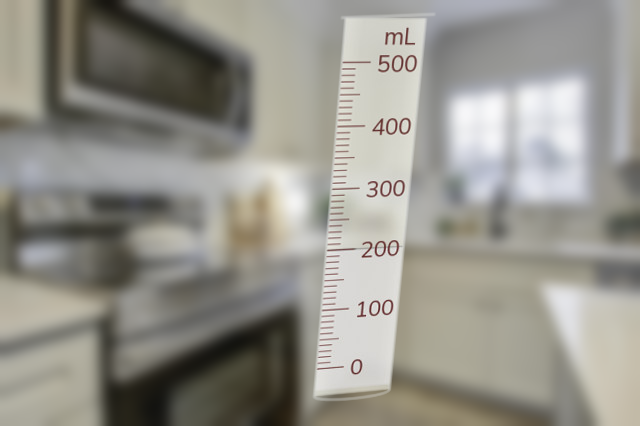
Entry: {"value": 200, "unit": "mL"}
